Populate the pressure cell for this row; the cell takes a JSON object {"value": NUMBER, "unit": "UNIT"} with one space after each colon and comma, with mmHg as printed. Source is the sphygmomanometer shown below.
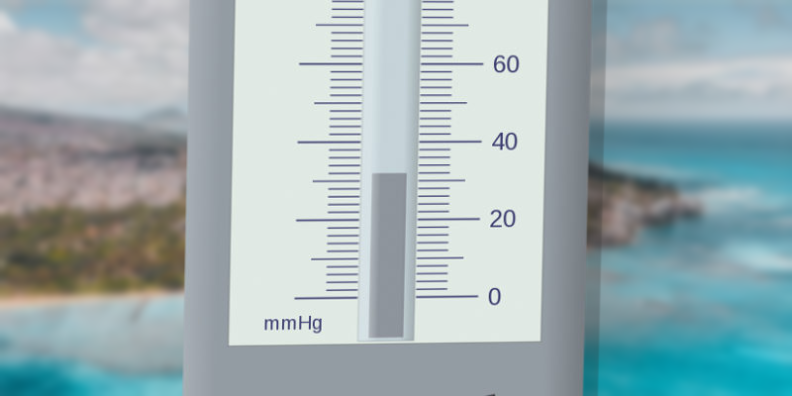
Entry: {"value": 32, "unit": "mmHg"}
